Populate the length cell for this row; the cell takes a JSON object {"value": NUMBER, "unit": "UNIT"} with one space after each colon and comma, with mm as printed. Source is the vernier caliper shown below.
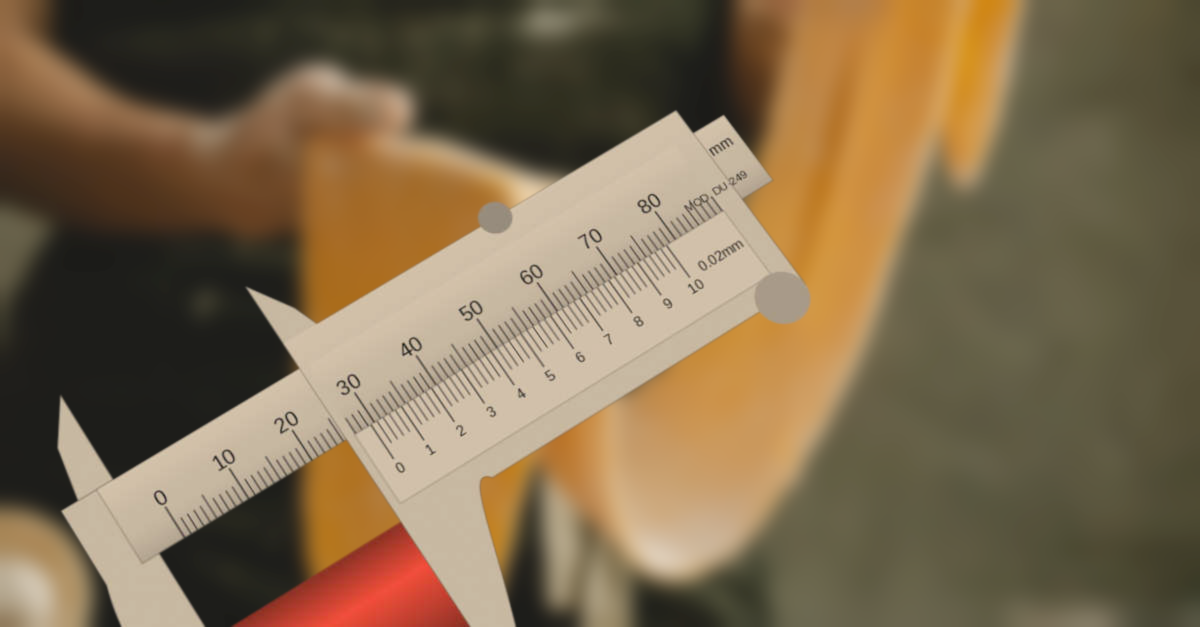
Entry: {"value": 29.4, "unit": "mm"}
